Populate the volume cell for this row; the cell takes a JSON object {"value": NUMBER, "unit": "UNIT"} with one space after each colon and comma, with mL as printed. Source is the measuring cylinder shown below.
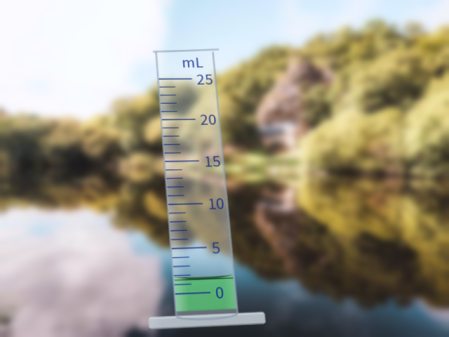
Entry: {"value": 1.5, "unit": "mL"}
